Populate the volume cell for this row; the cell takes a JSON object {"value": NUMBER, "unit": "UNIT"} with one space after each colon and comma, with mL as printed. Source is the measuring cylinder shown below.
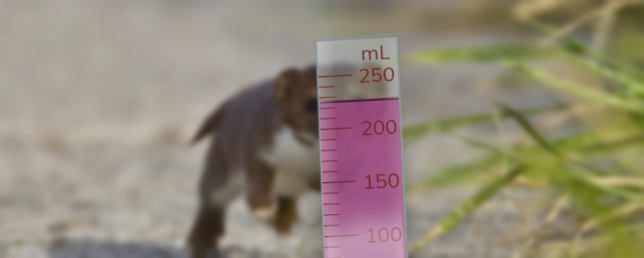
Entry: {"value": 225, "unit": "mL"}
